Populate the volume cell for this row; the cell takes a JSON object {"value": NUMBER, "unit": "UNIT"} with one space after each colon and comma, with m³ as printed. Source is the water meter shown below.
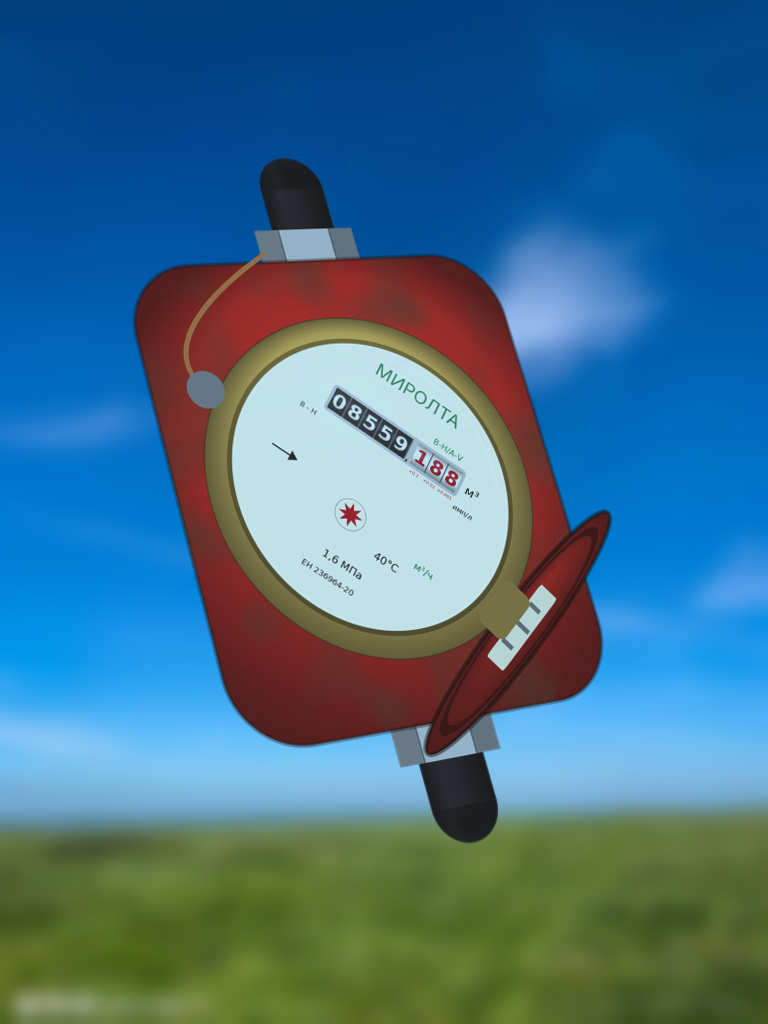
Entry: {"value": 8559.188, "unit": "m³"}
